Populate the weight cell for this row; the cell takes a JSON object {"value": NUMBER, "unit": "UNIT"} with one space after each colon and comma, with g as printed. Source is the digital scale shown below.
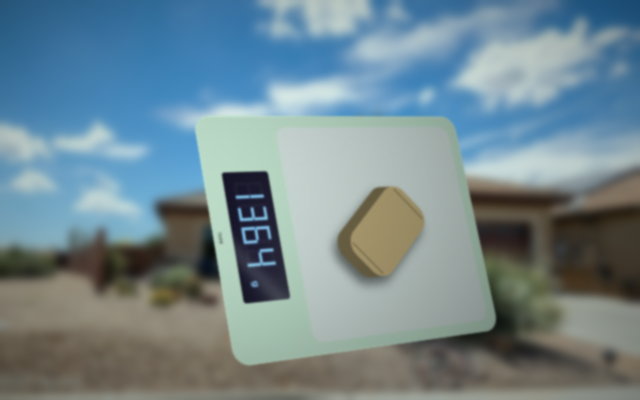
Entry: {"value": 1364, "unit": "g"}
